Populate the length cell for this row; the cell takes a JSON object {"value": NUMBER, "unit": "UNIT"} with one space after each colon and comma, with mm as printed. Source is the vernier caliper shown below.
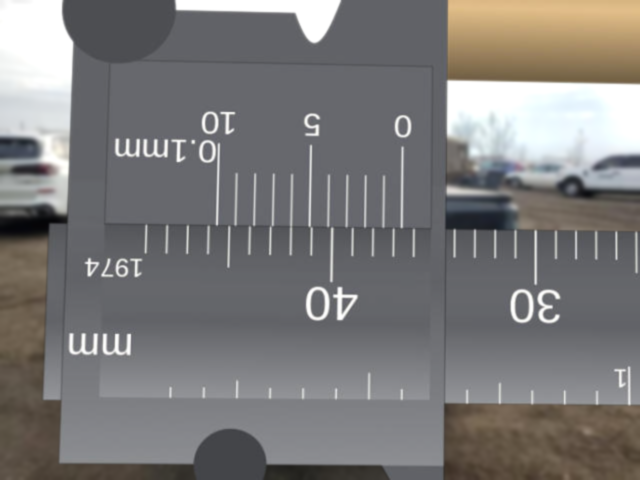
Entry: {"value": 36.6, "unit": "mm"}
